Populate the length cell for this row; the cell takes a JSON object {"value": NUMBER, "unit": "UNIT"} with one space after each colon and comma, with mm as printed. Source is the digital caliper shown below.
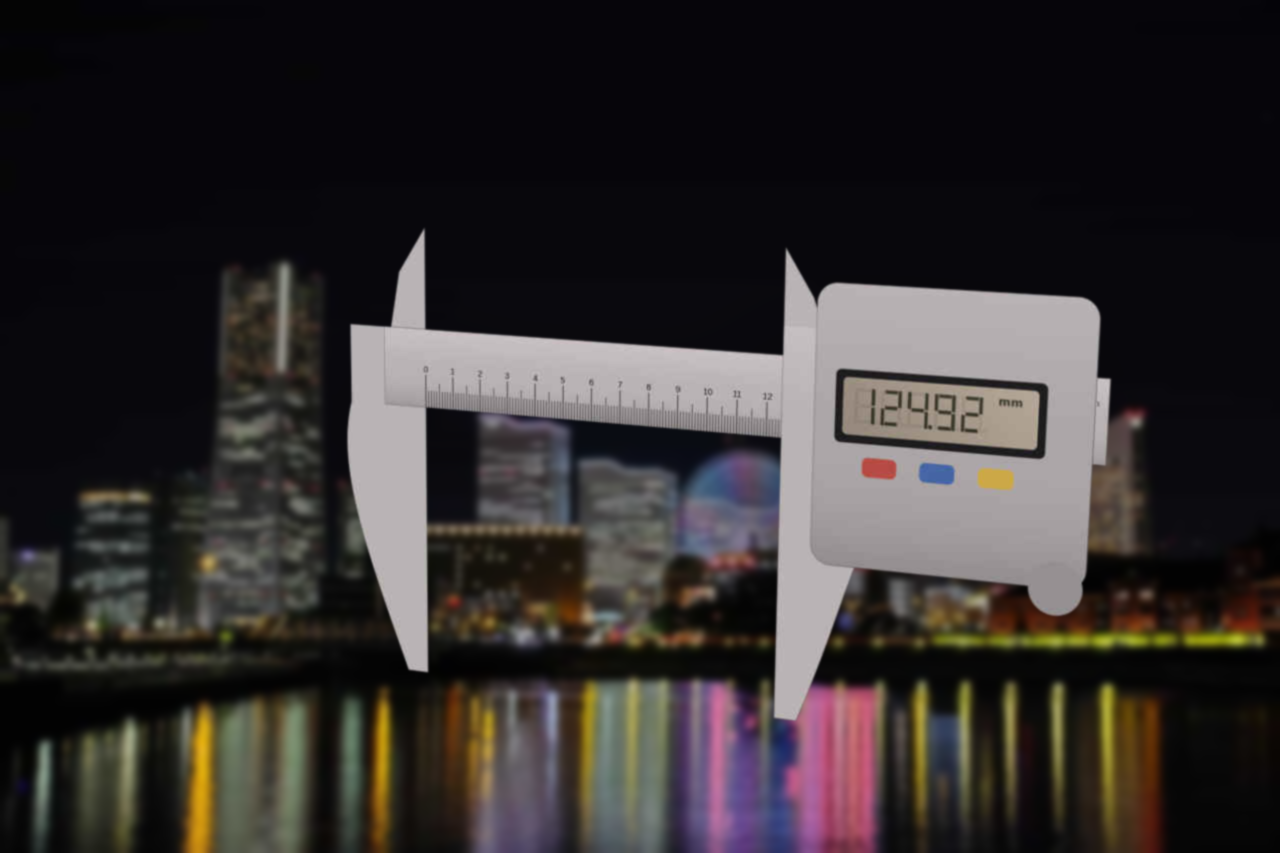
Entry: {"value": 124.92, "unit": "mm"}
